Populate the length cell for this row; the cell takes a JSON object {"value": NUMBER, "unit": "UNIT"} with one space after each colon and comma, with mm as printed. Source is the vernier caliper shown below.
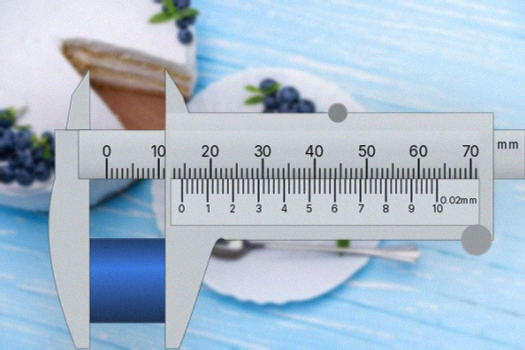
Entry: {"value": 14.5, "unit": "mm"}
